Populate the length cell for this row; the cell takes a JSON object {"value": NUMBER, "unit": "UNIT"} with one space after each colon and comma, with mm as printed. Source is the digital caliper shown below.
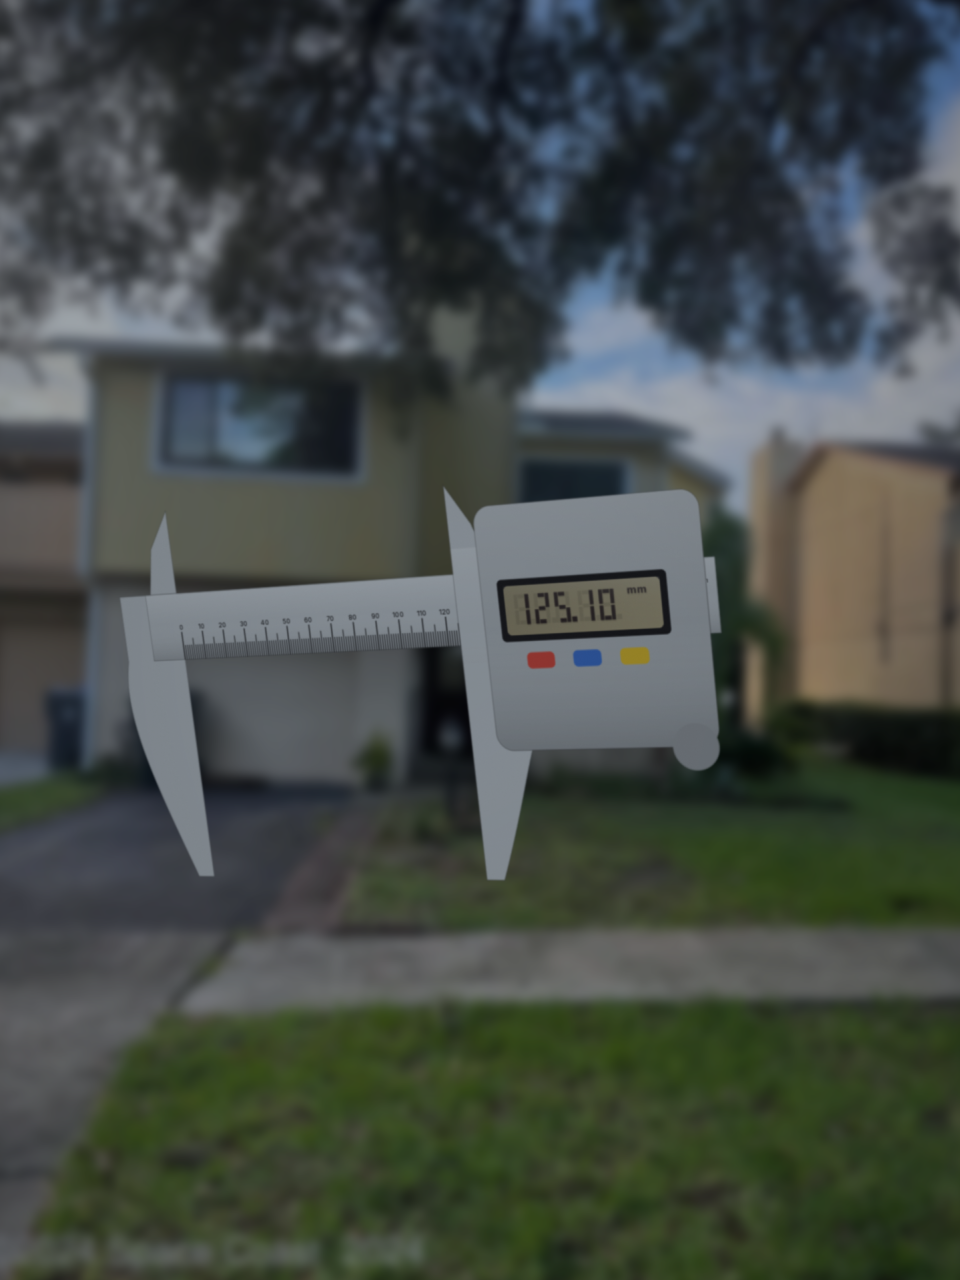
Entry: {"value": 125.10, "unit": "mm"}
